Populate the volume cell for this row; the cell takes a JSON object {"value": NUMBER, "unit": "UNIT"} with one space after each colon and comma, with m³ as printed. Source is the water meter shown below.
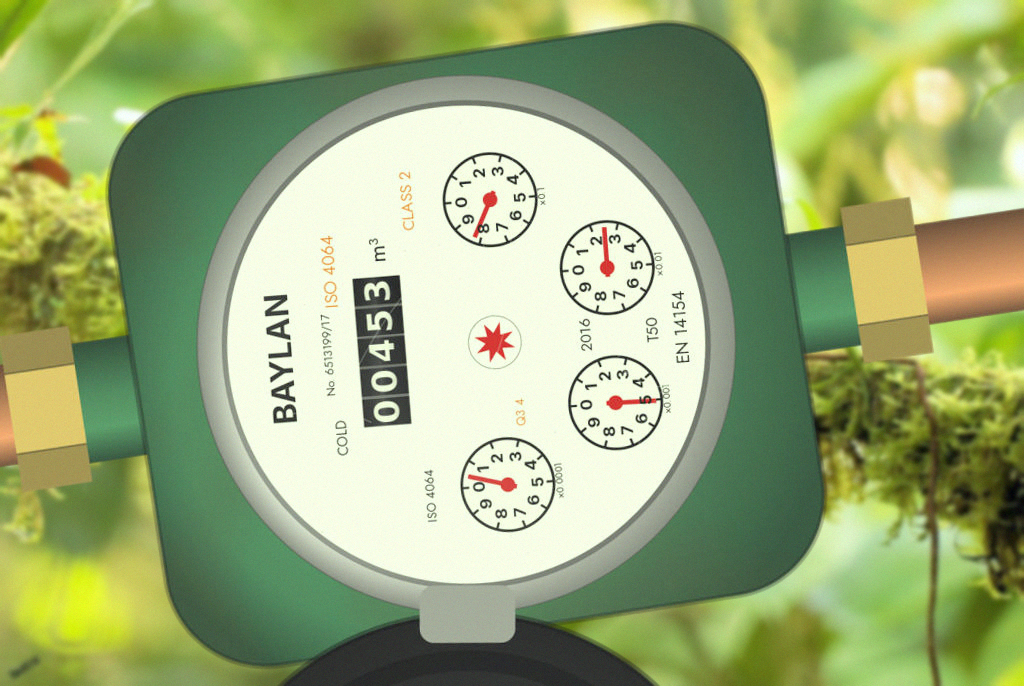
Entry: {"value": 453.8250, "unit": "m³"}
